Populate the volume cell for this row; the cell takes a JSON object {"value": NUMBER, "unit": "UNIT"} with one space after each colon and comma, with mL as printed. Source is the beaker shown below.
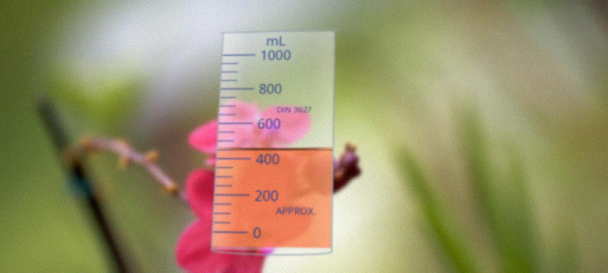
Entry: {"value": 450, "unit": "mL"}
